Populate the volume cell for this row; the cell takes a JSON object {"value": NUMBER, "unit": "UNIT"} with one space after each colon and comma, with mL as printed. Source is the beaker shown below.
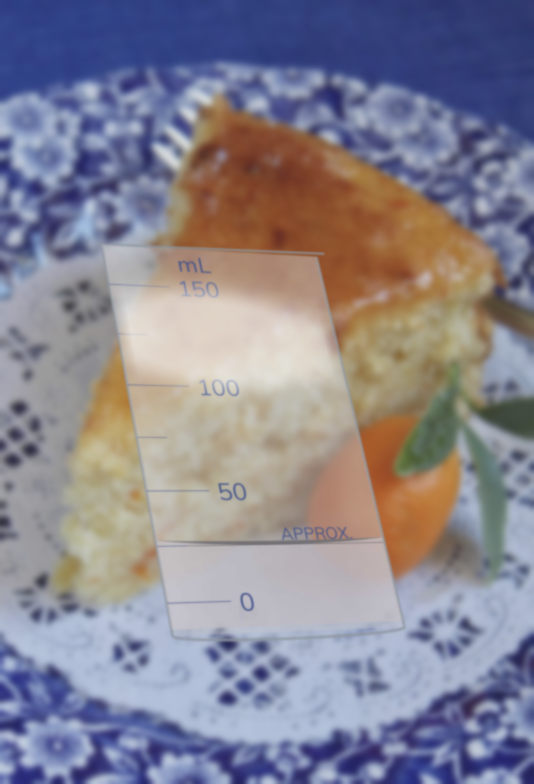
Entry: {"value": 25, "unit": "mL"}
